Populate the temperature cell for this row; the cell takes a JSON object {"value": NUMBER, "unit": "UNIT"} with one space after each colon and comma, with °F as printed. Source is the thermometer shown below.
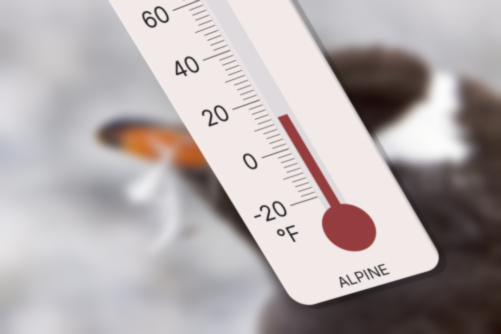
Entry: {"value": 12, "unit": "°F"}
